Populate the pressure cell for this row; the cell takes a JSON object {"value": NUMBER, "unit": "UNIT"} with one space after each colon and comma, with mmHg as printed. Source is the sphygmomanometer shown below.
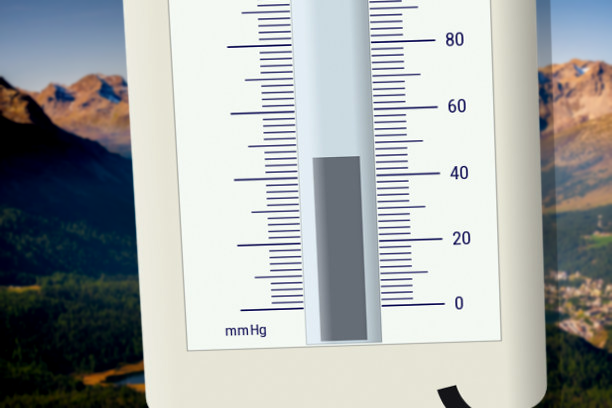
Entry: {"value": 46, "unit": "mmHg"}
